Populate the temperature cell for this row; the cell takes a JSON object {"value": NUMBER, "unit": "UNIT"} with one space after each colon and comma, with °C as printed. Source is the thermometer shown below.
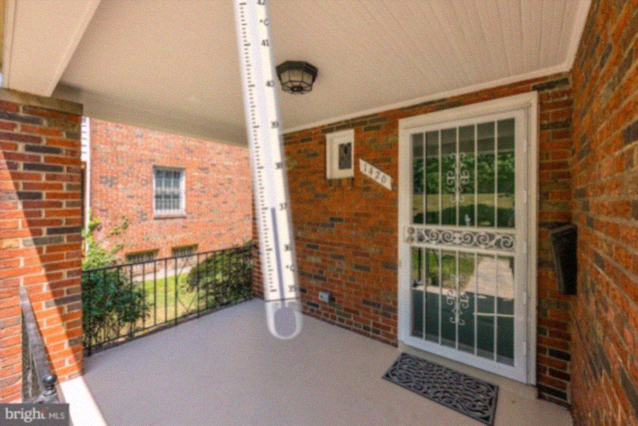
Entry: {"value": 37, "unit": "°C"}
